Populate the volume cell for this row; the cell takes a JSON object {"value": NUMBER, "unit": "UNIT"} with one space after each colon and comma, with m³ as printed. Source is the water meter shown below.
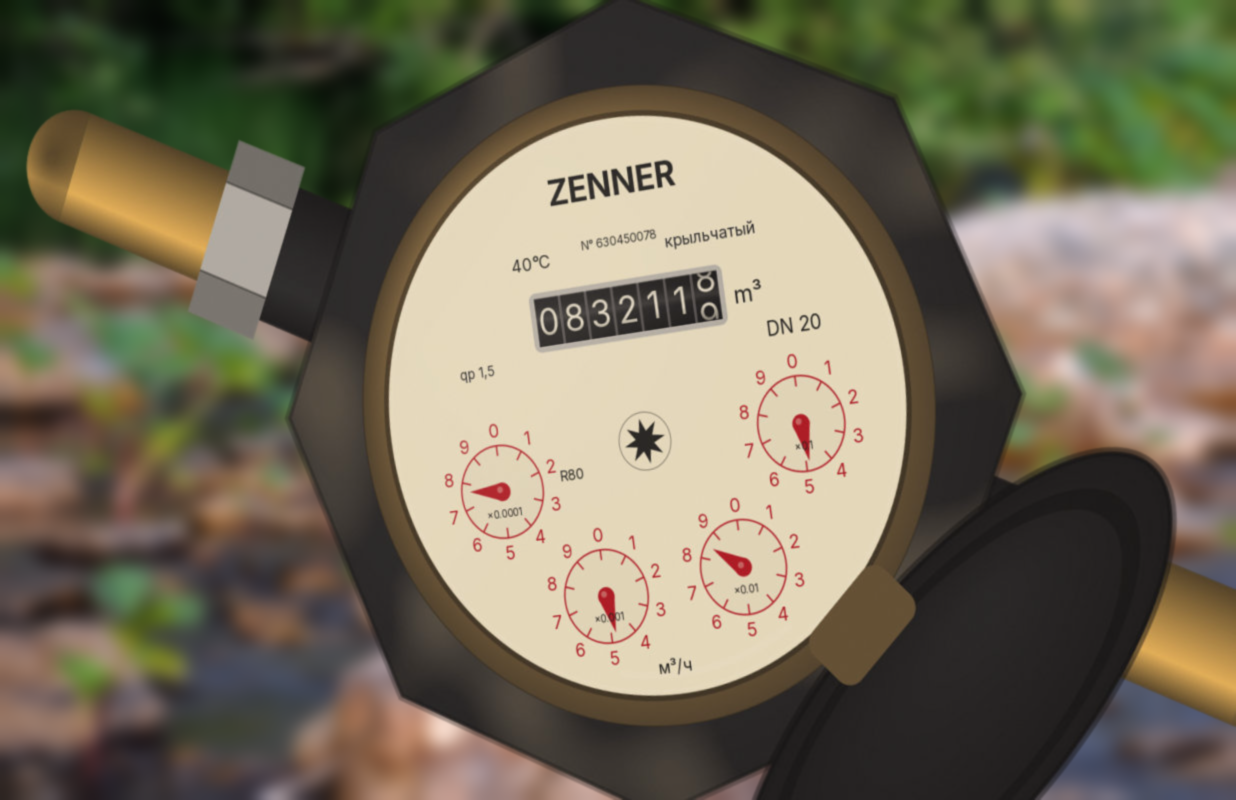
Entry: {"value": 832118.4847, "unit": "m³"}
